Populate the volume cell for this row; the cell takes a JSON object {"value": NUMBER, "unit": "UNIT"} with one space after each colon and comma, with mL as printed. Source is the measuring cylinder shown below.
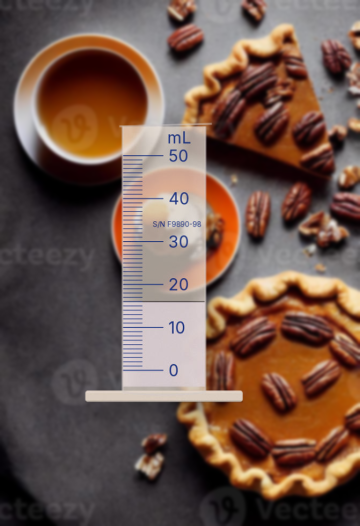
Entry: {"value": 16, "unit": "mL"}
